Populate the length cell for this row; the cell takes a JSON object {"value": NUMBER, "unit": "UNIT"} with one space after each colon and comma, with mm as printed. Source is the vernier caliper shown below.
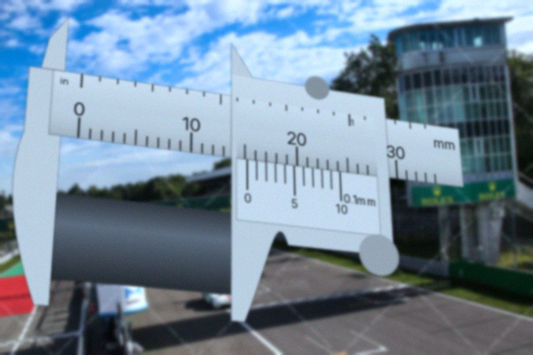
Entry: {"value": 15.2, "unit": "mm"}
